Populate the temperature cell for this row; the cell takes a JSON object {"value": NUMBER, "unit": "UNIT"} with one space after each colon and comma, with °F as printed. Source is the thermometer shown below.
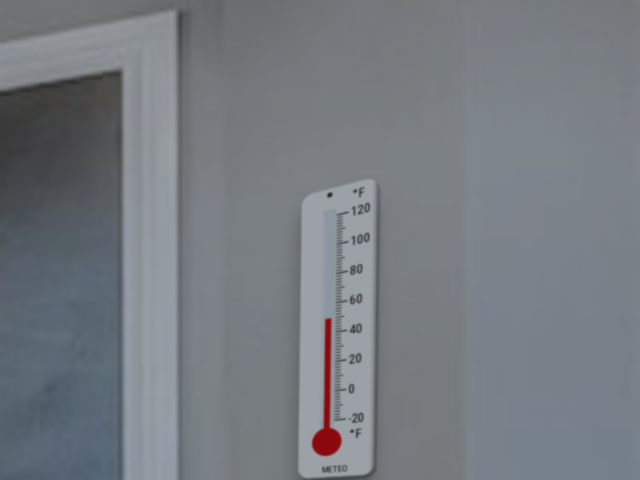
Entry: {"value": 50, "unit": "°F"}
